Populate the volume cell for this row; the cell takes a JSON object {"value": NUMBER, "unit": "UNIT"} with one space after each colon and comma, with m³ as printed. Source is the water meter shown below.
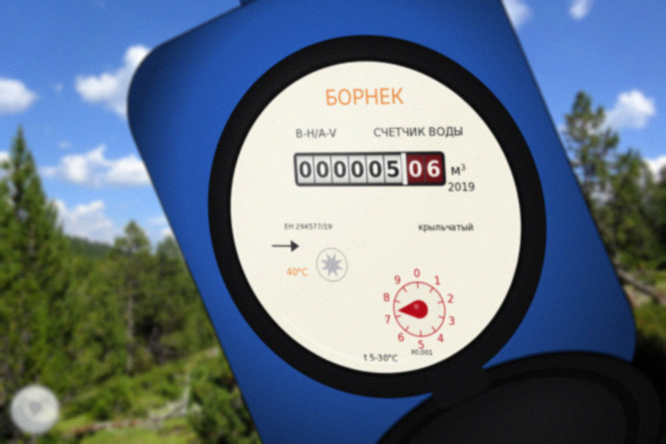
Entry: {"value": 5.067, "unit": "m³"}
